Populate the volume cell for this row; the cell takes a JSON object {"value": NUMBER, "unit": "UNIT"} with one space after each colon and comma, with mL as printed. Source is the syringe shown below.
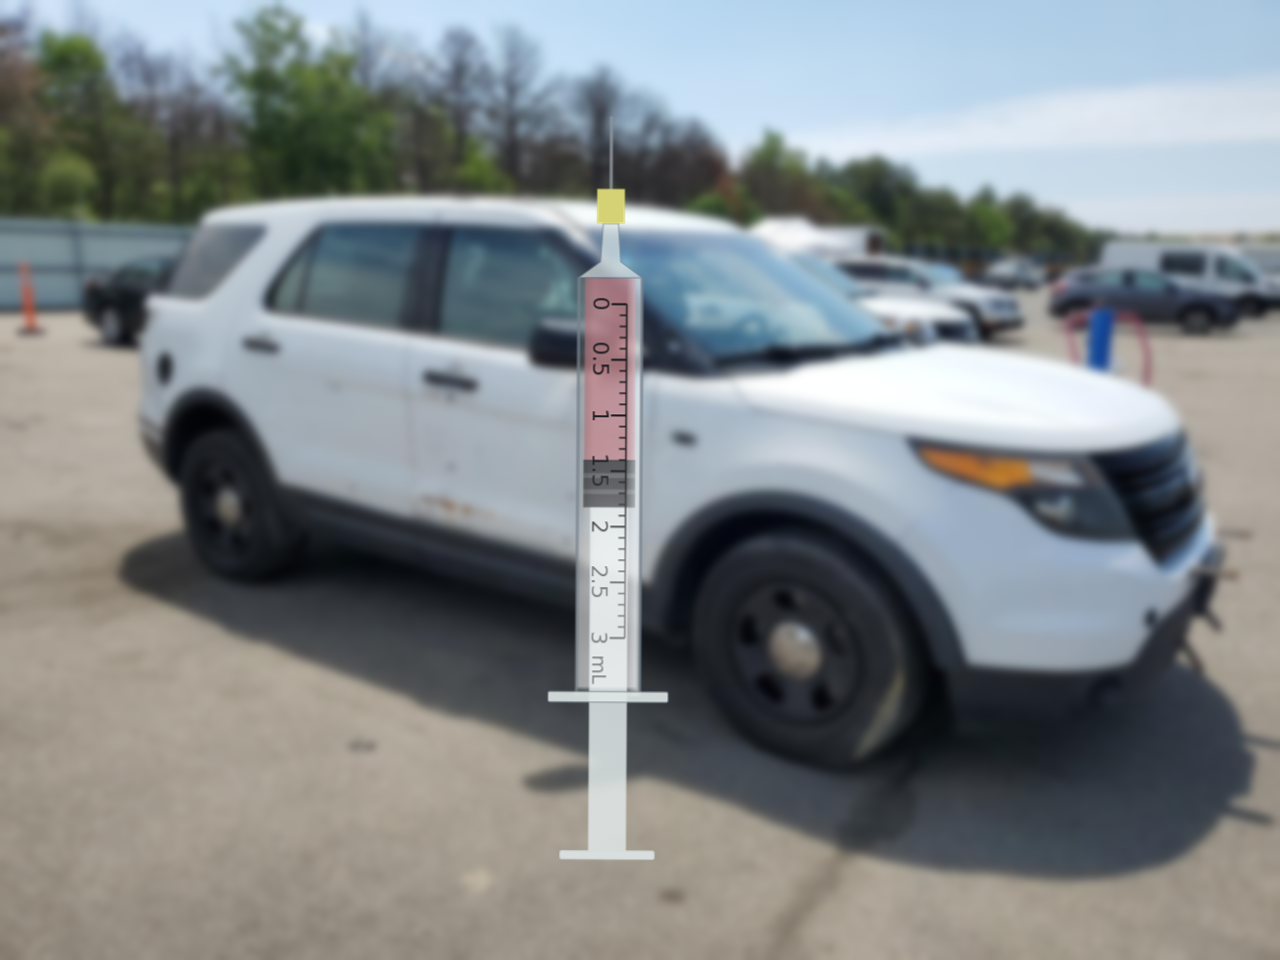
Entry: {"value": 1.4, "unit": "mL"}
